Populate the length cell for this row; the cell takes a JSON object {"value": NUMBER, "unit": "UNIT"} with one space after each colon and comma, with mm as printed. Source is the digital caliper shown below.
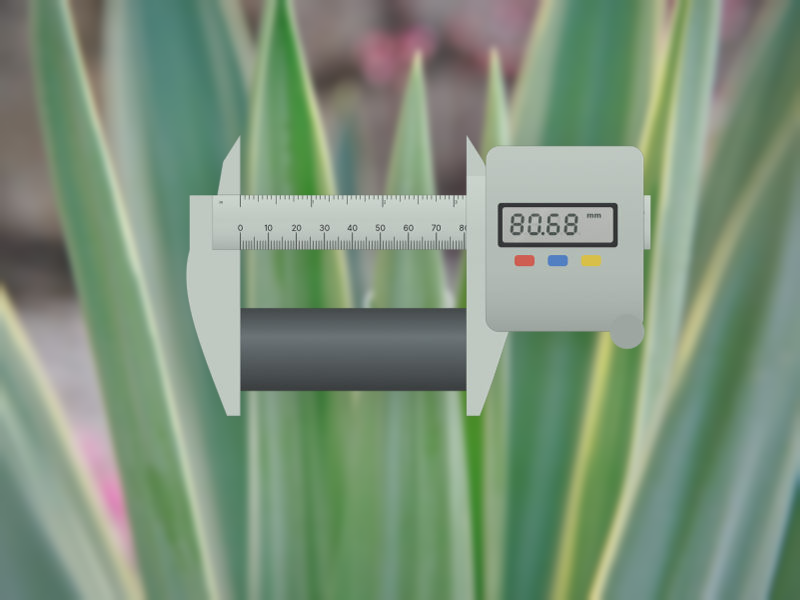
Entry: {"value": 80.68, "unit": "mm"}
